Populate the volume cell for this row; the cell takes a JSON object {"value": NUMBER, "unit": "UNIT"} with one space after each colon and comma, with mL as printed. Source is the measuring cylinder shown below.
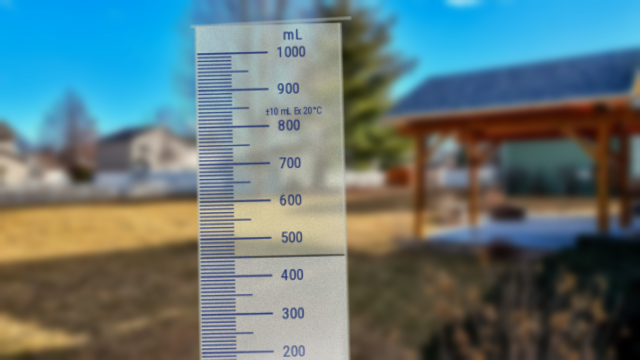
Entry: {"value": 450, "unit": "mL"}
